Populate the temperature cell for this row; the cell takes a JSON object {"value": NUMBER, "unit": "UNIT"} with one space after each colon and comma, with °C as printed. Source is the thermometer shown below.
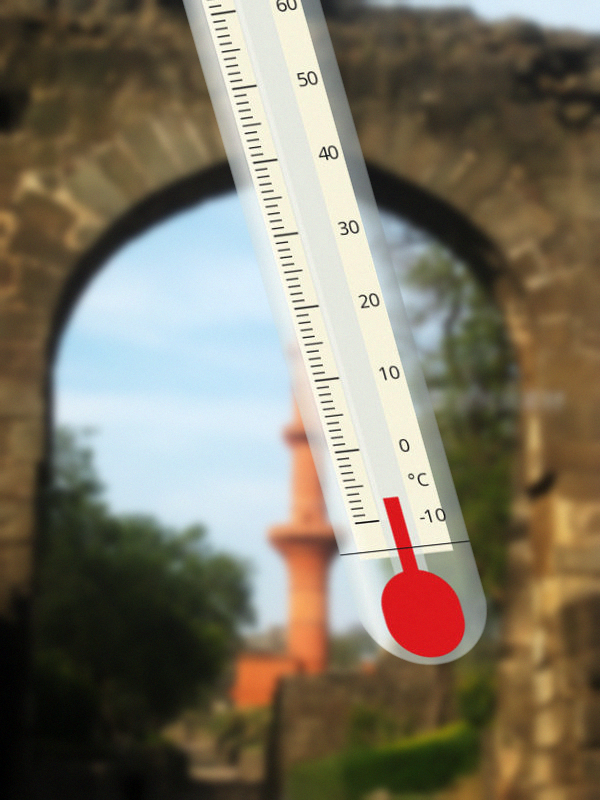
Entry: {"value": -7, "unit": "°C"}
